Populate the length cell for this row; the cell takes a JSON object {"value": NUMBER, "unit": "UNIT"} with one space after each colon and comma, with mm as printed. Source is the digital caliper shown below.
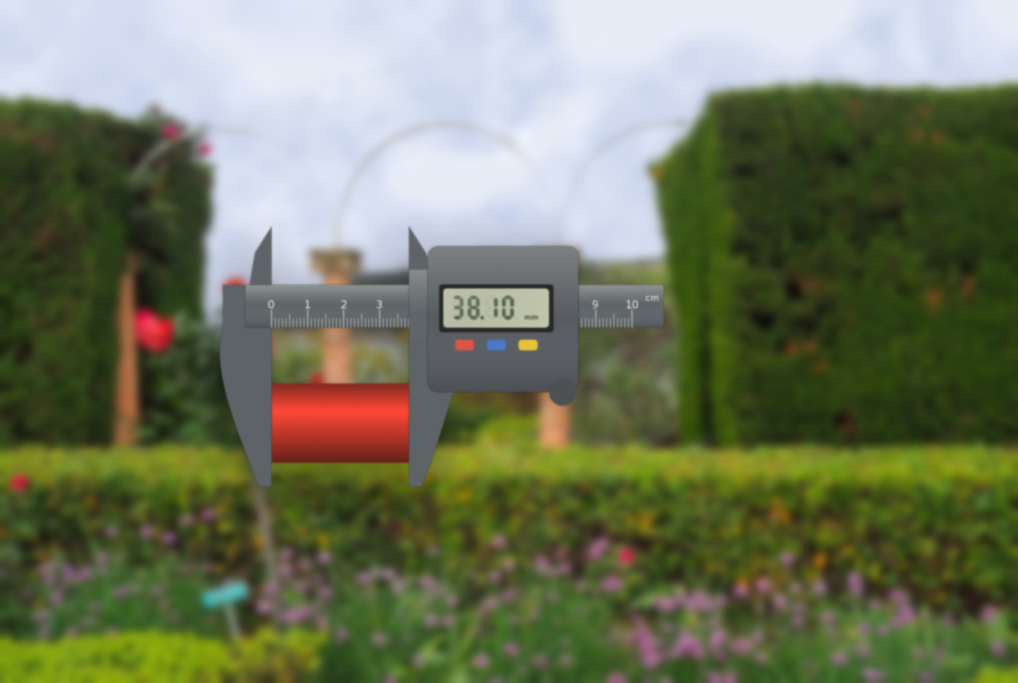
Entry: {"value": 38.10, "unit": "mm"}
